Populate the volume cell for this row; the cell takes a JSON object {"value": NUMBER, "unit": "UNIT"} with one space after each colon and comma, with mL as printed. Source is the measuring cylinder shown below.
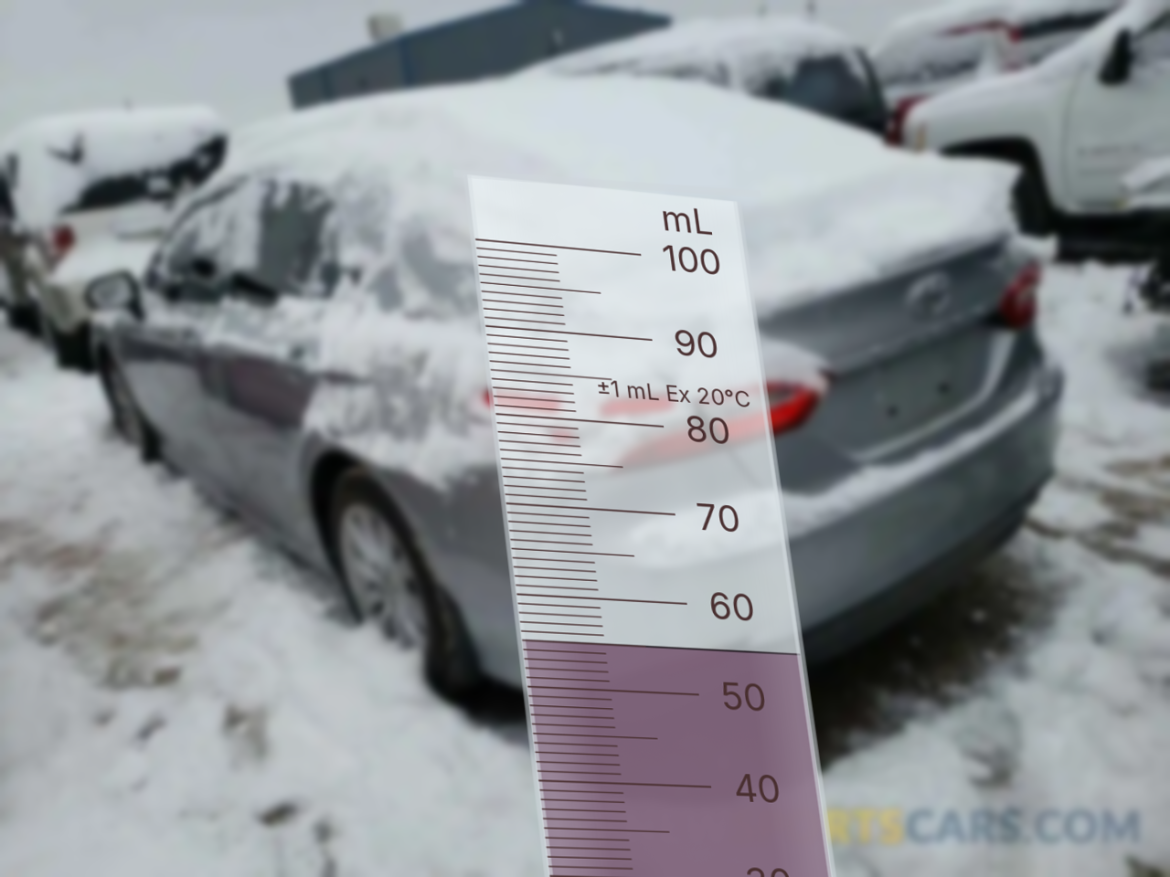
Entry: {"value": 55, "unit": "mL"}
